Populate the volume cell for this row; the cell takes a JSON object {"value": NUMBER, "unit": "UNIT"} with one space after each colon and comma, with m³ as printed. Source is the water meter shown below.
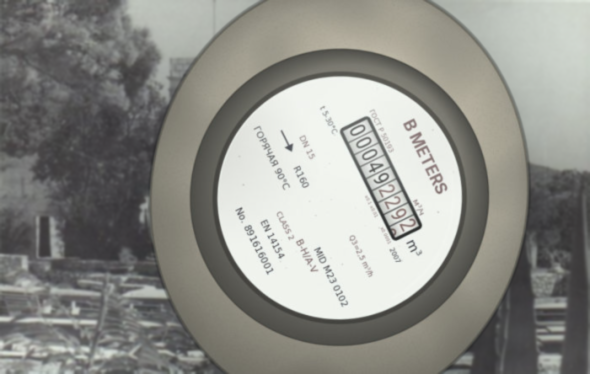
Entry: {"value": 49.2292, "unit": "m³"}
